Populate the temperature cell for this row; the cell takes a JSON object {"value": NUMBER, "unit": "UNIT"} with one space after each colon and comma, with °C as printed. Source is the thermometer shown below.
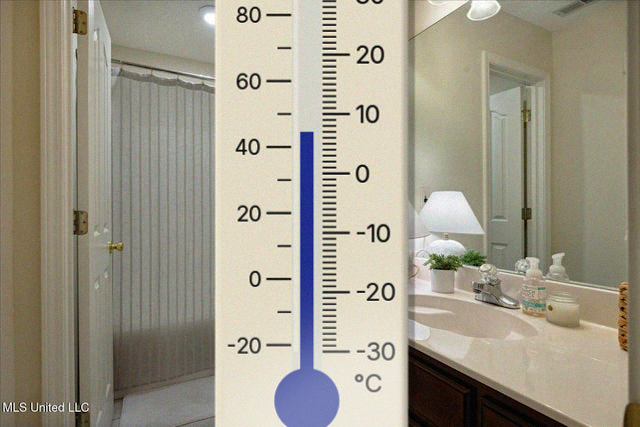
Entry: {"value": 7, "unit": "°C"}
